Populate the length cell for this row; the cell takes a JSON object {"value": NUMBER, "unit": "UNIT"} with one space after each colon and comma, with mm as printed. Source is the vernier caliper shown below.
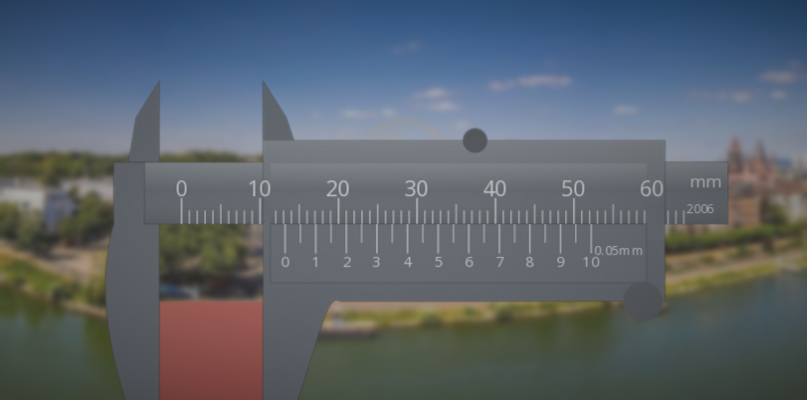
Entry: {"value": 13.2, "unit": "mm"}
